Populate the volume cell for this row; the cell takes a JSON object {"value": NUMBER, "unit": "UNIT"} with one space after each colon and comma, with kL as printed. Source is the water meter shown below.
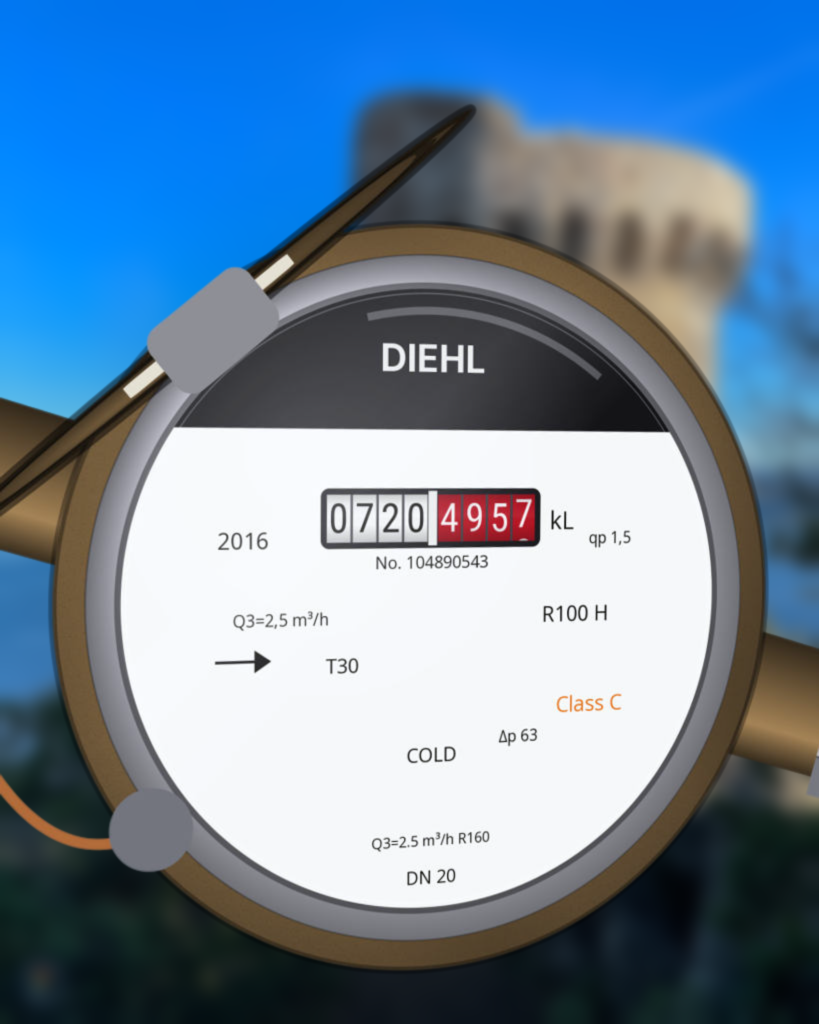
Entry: {"value": 720.4957, "unit": "kL"}
